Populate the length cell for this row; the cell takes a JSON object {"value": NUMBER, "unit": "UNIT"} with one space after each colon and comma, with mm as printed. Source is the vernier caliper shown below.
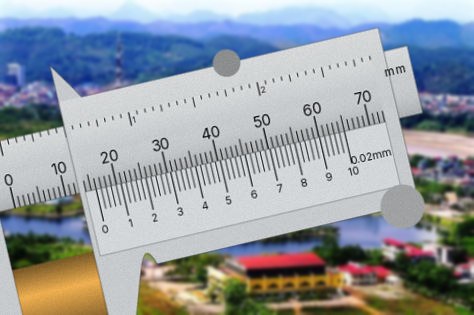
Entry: {"value": 16.0, "unit": "mm"}
